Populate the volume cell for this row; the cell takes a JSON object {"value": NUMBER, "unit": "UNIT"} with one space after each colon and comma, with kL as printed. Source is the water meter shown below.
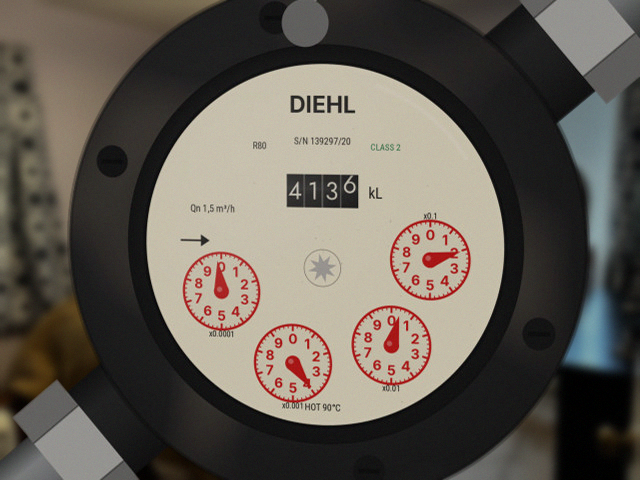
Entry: {"value": 4136.2039, "unit": "kL"}
